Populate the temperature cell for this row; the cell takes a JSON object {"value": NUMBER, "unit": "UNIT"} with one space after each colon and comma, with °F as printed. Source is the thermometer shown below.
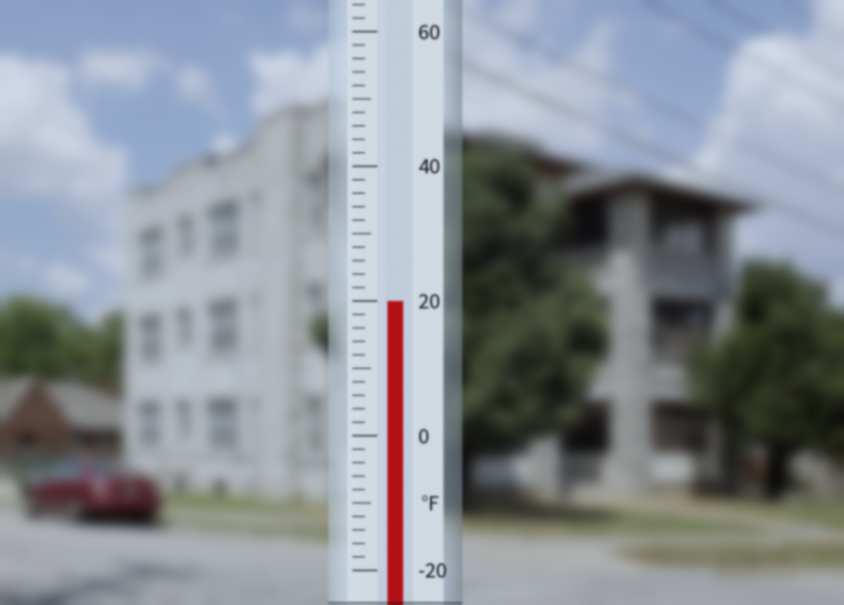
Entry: {"value": 20, "unit": "°F"}
